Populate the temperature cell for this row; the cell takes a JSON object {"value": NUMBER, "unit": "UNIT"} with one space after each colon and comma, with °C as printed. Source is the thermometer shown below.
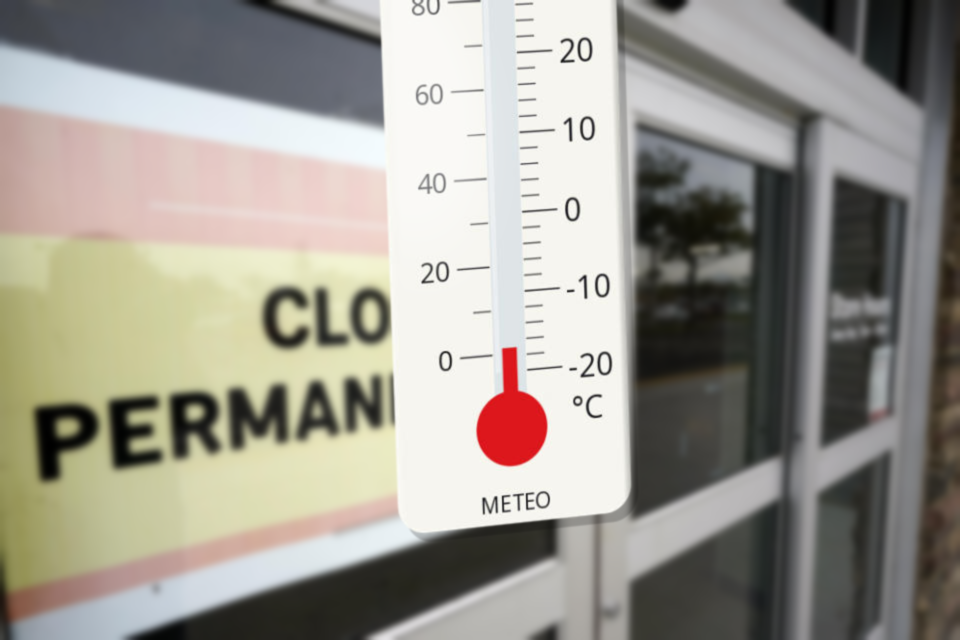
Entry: {"value": -17, "unit": "°C"}
